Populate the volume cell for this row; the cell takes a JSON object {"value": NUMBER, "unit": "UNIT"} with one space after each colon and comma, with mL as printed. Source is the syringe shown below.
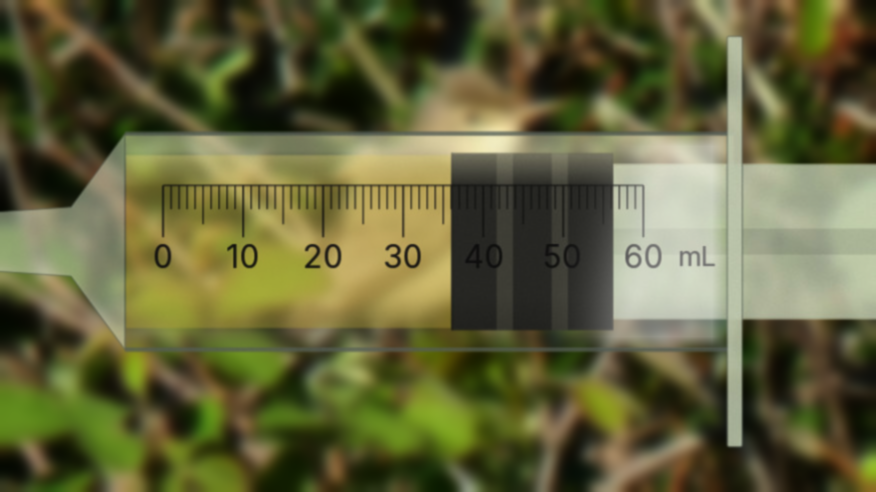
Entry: {"value": 36, "unit": "mL"}
